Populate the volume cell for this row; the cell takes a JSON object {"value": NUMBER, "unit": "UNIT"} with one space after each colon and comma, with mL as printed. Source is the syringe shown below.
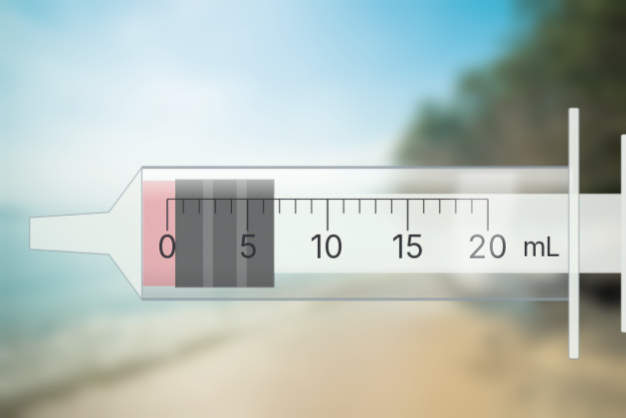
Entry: {"value": 0.5, "unit": "mL"}
